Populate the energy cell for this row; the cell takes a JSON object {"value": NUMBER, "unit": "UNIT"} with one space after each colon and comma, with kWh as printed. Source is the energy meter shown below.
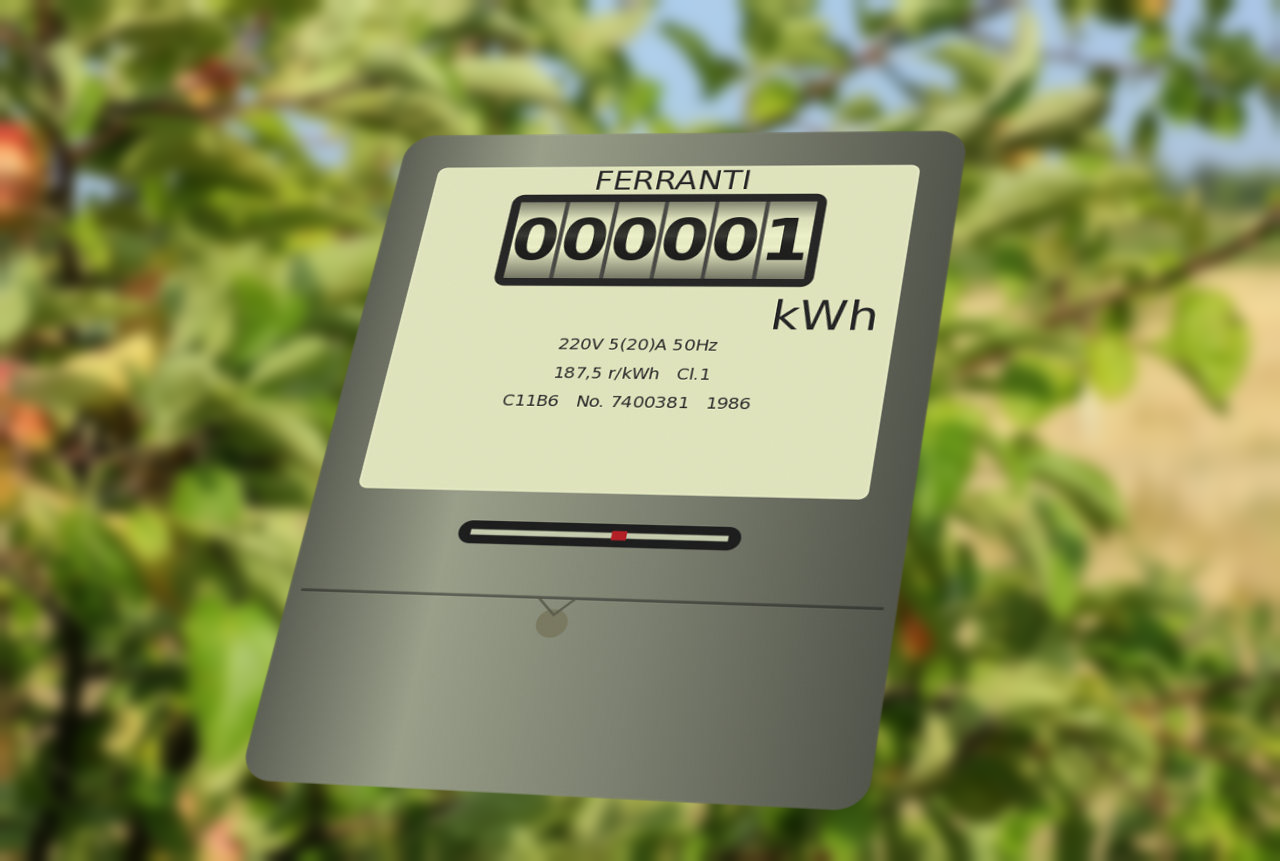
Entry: {"value": 1, "unit": "kWh"}
